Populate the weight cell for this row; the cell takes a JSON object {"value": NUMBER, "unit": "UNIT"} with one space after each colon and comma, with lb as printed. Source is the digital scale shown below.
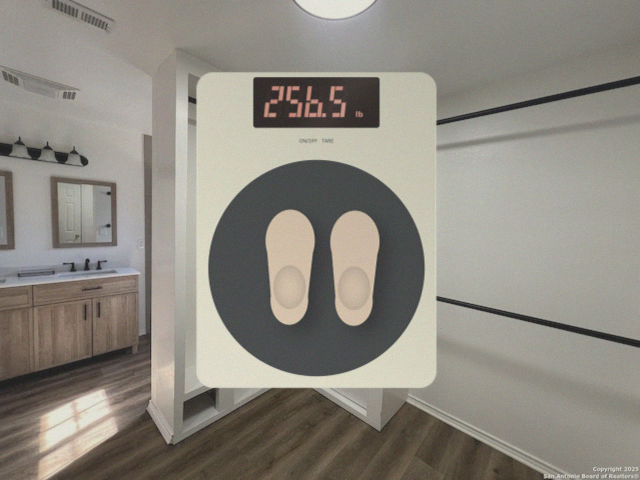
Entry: {"value": 256.5, "unit": "lb"}
